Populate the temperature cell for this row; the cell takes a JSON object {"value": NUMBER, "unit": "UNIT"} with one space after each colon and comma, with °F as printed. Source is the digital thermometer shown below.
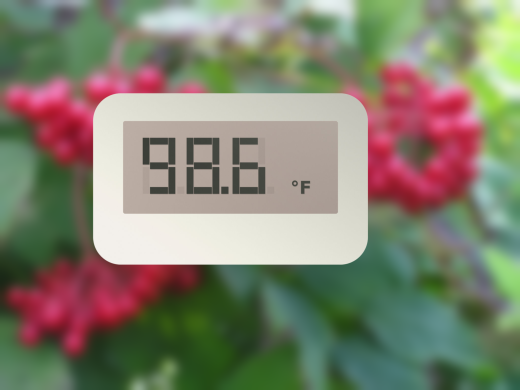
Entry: {"value": 98.6, "unit": "°F"}
